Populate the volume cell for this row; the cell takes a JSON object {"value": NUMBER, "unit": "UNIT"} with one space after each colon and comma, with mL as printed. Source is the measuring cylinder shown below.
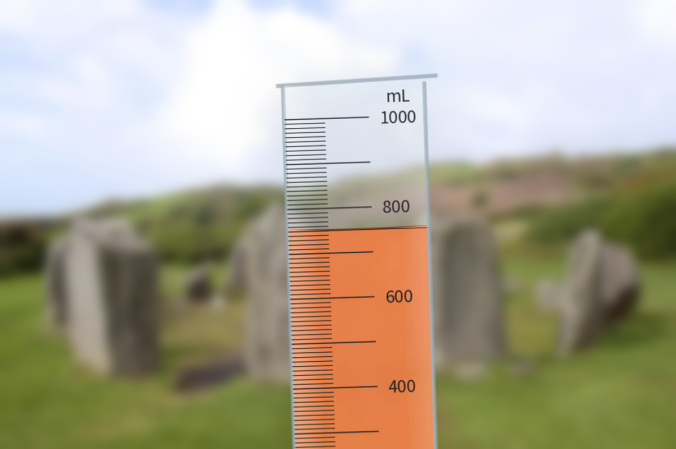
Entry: {"value": 750, "unit": "mL"}
